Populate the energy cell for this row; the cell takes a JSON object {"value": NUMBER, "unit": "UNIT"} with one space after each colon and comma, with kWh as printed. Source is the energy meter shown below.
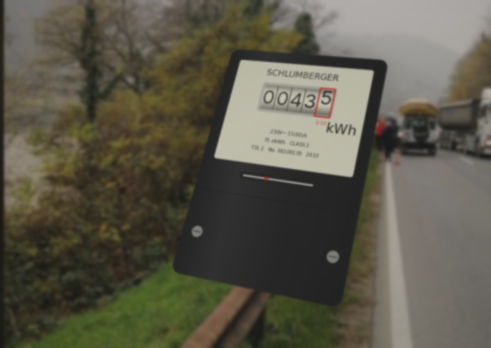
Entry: {"value": 43.5, "unit": "kWh"}
